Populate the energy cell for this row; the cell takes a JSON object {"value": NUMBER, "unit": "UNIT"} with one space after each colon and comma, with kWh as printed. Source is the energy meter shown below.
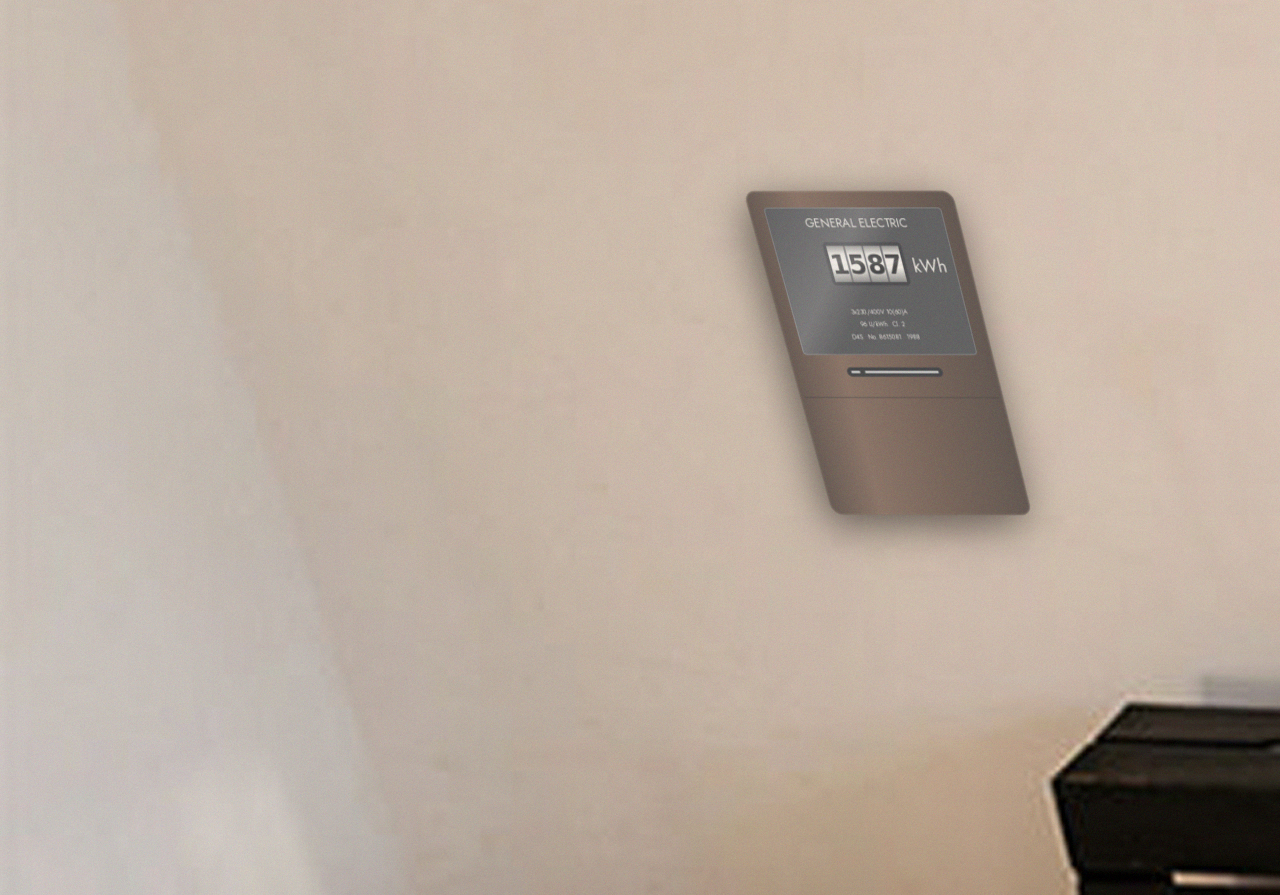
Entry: {"value": 1587, "unit": "kWh"}
